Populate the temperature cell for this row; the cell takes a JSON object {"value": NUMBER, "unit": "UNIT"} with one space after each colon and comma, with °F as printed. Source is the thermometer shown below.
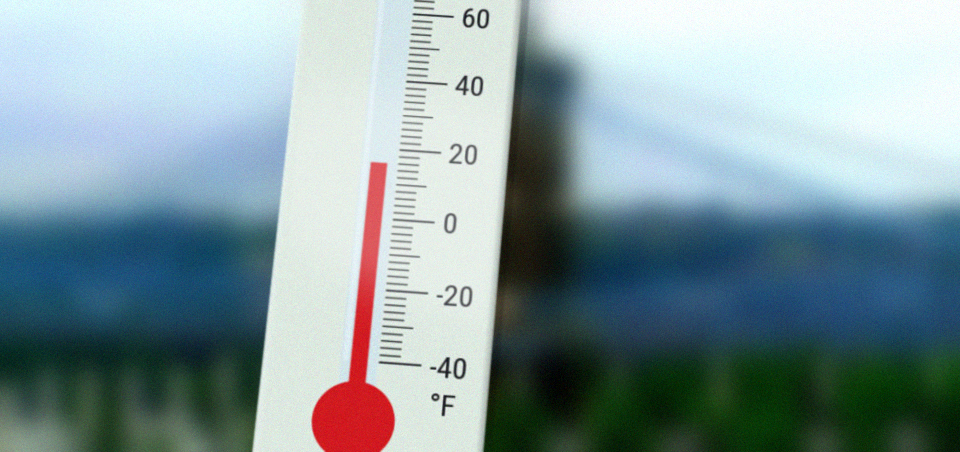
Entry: {"value": 16, "unit": "°F"}
